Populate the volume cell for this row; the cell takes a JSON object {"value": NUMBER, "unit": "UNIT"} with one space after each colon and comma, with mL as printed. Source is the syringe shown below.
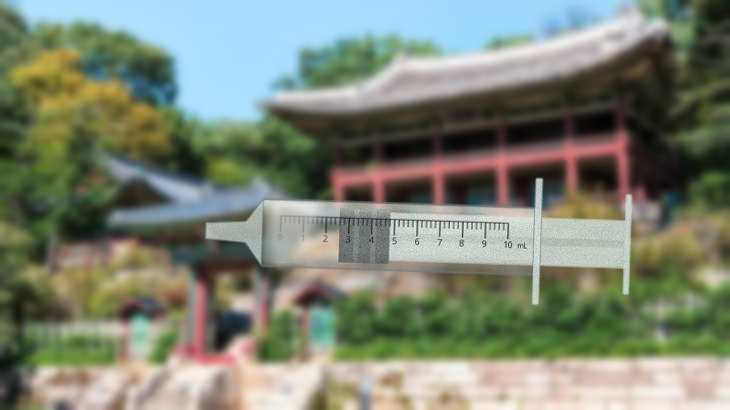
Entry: {"value": 2.6, "unit": "mL"}
